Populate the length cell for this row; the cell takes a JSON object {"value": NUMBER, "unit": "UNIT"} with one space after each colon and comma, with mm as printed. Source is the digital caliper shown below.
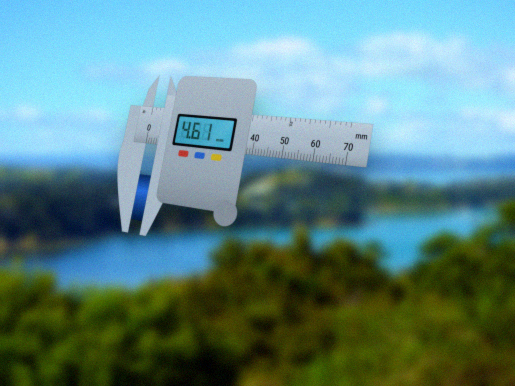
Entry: {"value": 4.61, "unit": "mm"}
